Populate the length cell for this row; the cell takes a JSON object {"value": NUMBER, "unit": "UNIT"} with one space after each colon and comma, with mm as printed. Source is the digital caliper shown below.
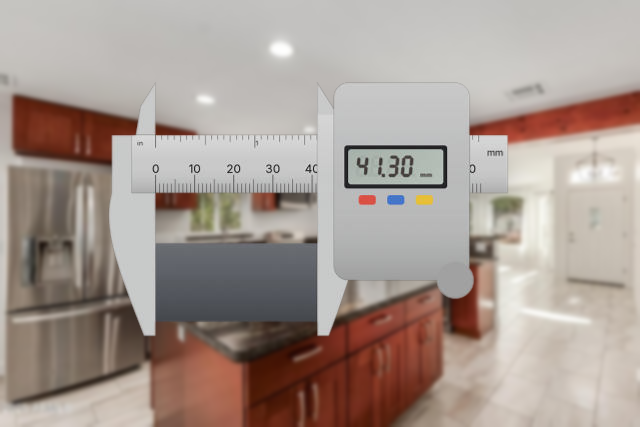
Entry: {"value": 41.30, "unit": "mm"}
